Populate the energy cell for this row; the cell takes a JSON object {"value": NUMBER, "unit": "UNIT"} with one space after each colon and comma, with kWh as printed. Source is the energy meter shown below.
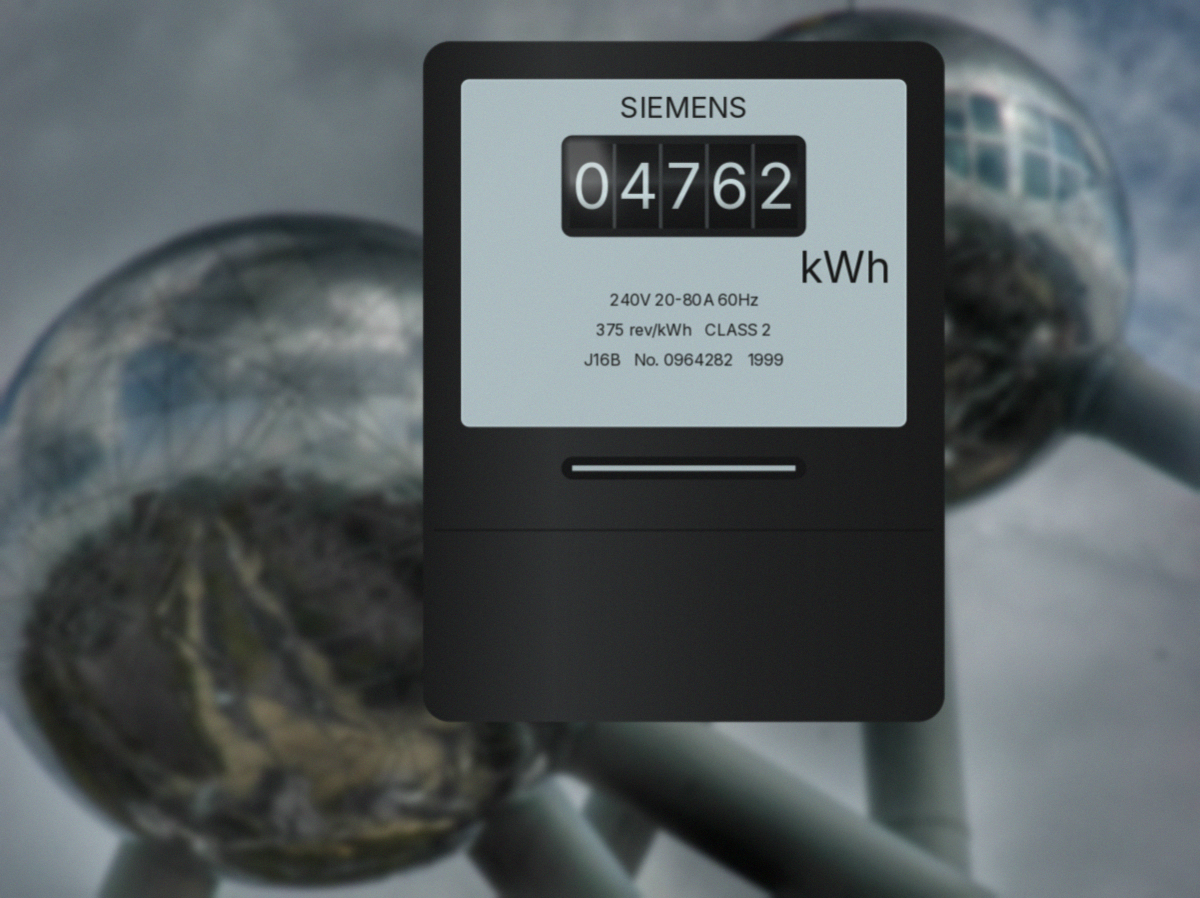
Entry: {"value": 4762, "unit": "kWh"}
